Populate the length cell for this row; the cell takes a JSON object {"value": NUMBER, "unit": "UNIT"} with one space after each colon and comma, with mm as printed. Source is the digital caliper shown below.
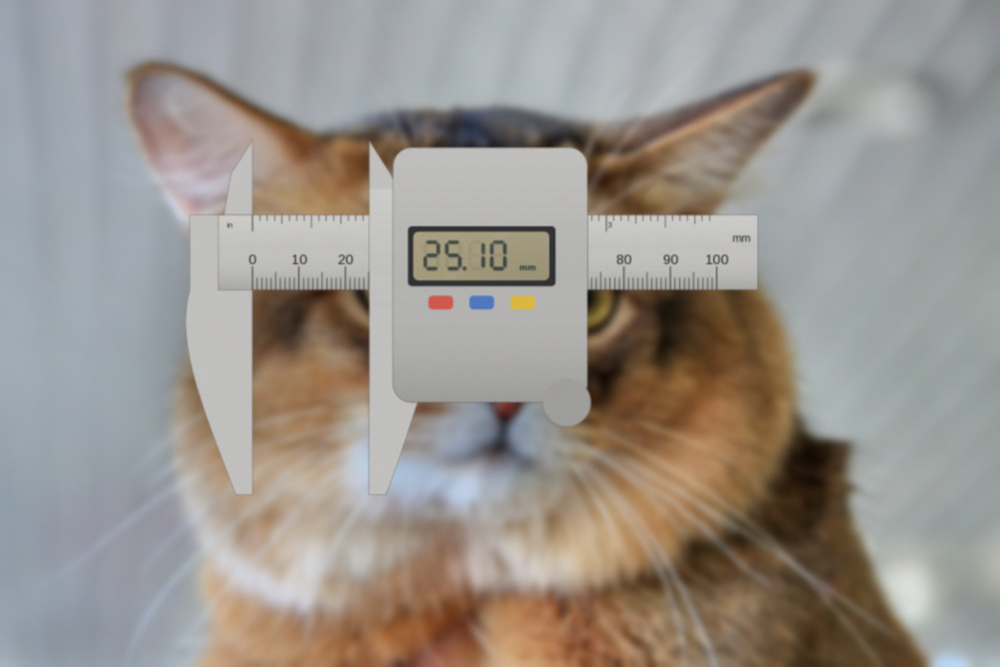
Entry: {"value": 25.10, "unit": "mm"}
